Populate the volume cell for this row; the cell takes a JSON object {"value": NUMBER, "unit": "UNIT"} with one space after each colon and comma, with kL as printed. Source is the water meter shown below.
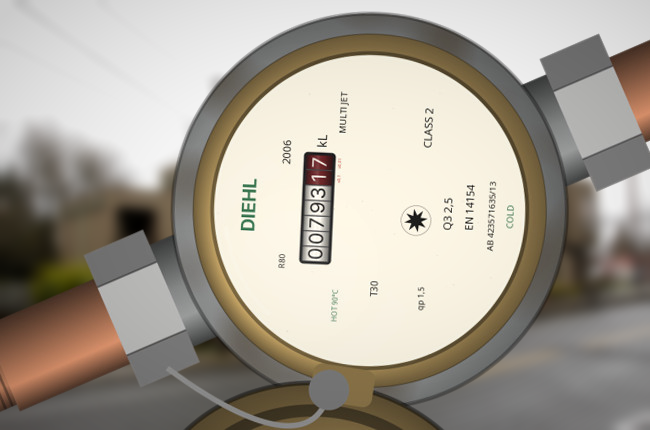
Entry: {"value": 793.17, "unit": "kL"}
